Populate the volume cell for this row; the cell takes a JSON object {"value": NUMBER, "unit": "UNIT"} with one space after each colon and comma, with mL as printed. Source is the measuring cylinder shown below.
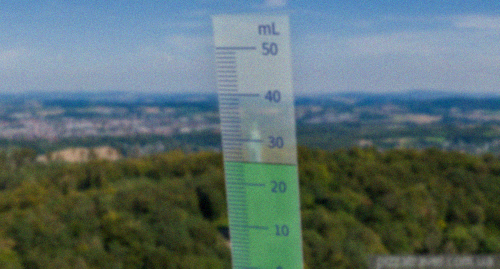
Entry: {"value": 25, "unit": "mL"}
